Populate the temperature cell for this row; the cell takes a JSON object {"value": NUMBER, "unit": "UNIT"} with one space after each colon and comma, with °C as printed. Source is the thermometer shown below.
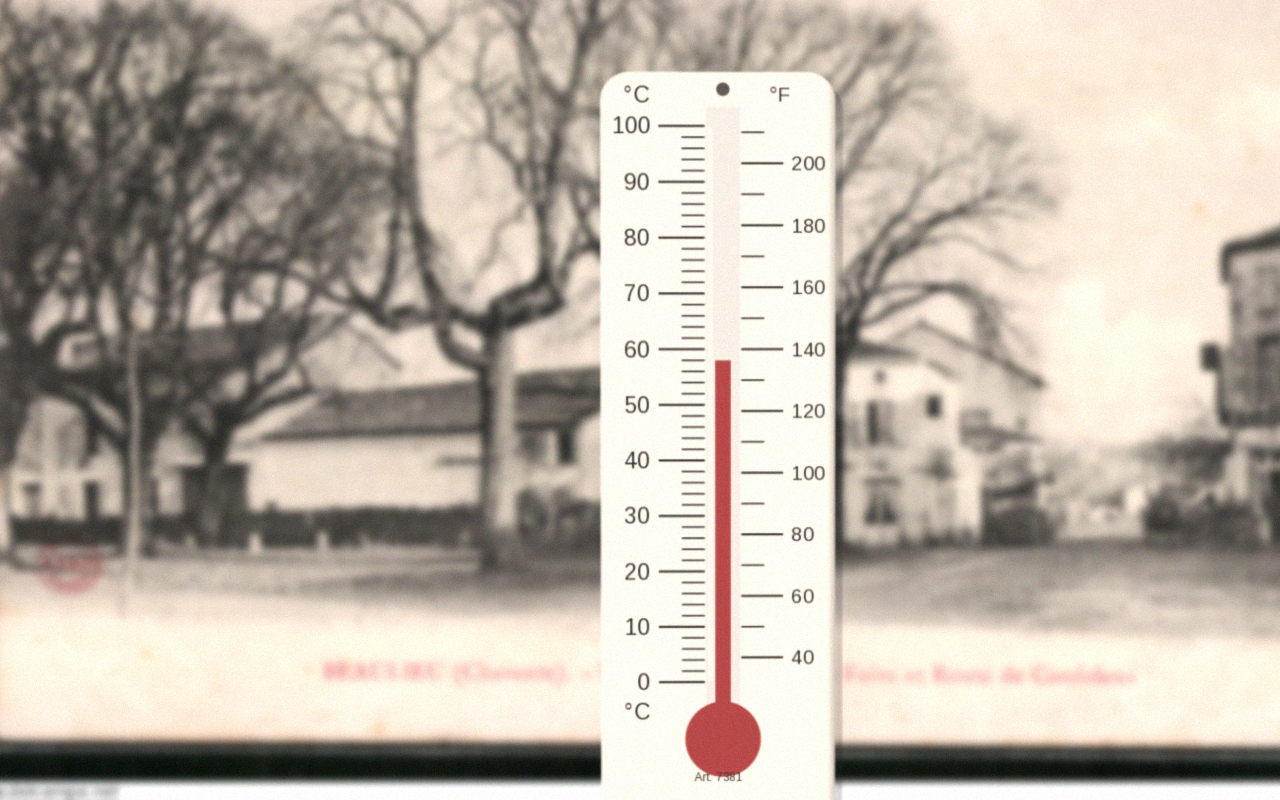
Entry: {"value": 58, "unit": "°C"}
